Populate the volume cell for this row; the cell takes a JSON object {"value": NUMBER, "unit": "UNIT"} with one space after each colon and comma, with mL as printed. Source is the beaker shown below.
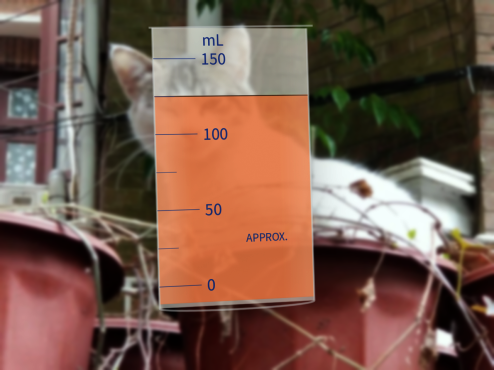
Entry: {"value": 125, "unit": "mL"}
